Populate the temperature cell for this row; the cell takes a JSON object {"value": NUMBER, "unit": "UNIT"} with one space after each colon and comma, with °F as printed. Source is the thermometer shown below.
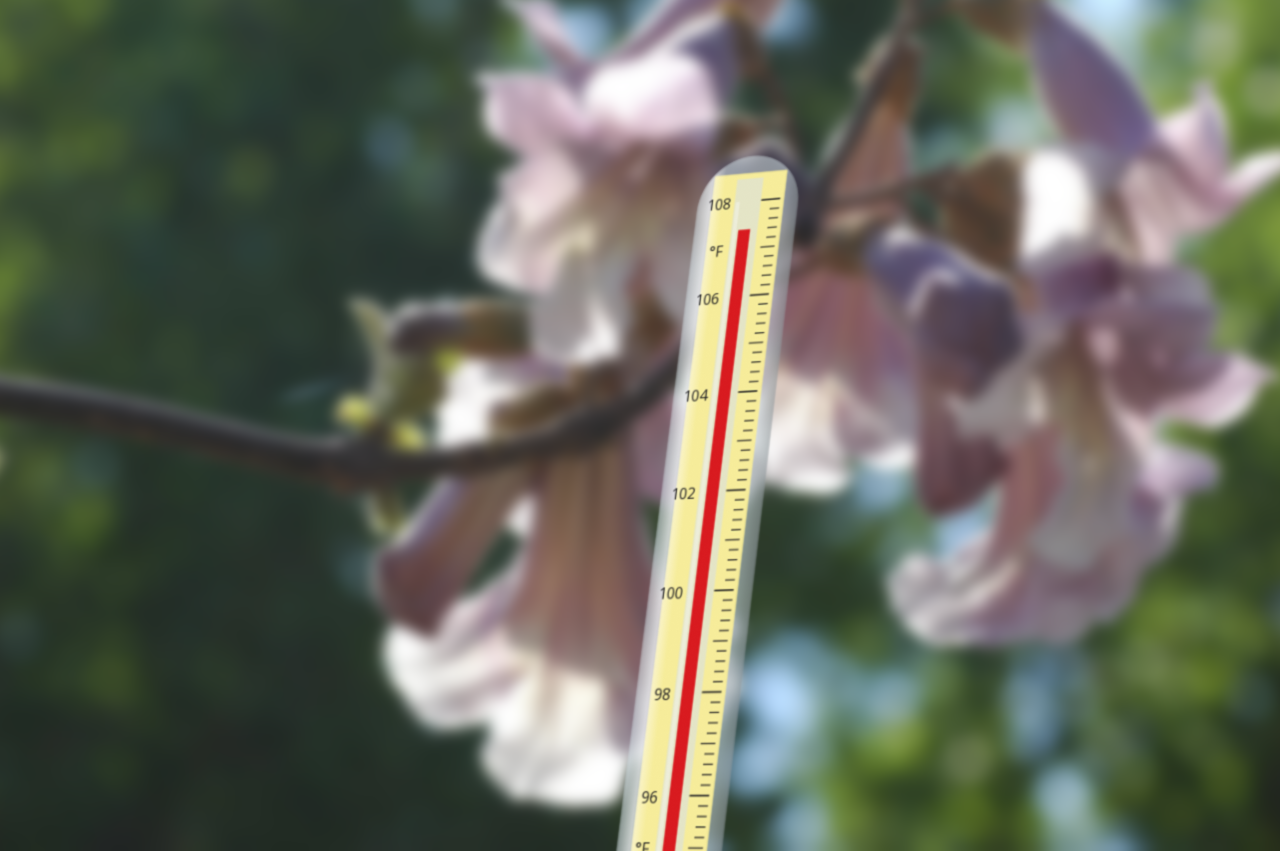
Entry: {"value": 107.4, "unit": "°F"}
